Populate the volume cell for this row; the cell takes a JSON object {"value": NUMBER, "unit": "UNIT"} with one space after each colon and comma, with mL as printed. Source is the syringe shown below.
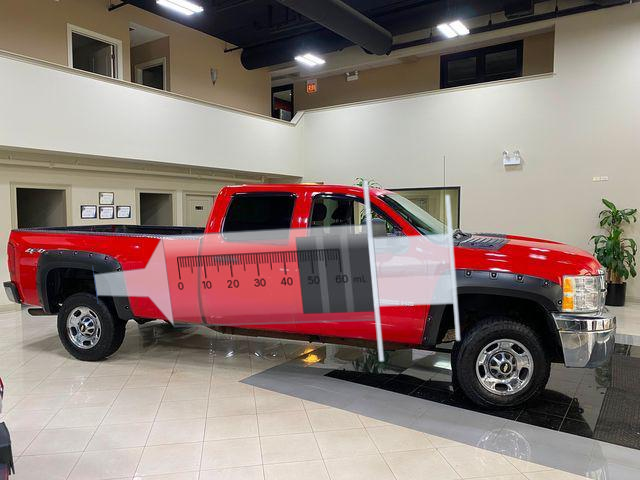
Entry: {"value": 45, "unit": "mL"}
